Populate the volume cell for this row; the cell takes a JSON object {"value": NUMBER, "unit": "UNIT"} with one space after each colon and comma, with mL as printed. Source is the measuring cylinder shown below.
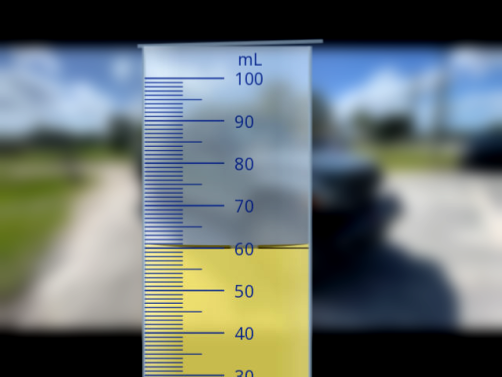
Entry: {"value": 60, "unit": "mL"}
